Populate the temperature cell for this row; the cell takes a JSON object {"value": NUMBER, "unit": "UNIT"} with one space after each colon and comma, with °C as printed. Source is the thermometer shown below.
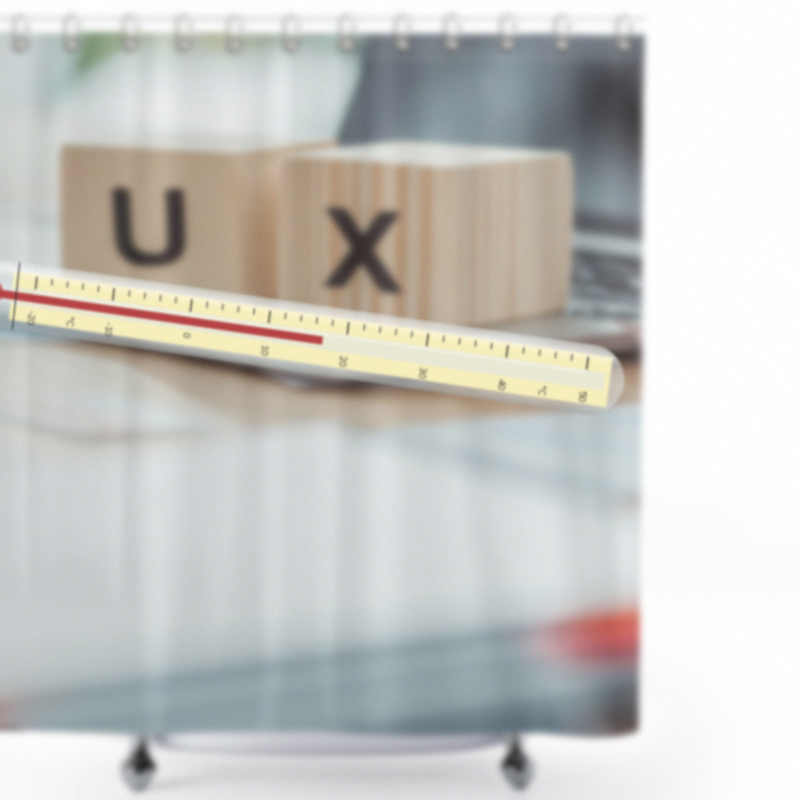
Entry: {"value": 17, "unit": "°C"}
